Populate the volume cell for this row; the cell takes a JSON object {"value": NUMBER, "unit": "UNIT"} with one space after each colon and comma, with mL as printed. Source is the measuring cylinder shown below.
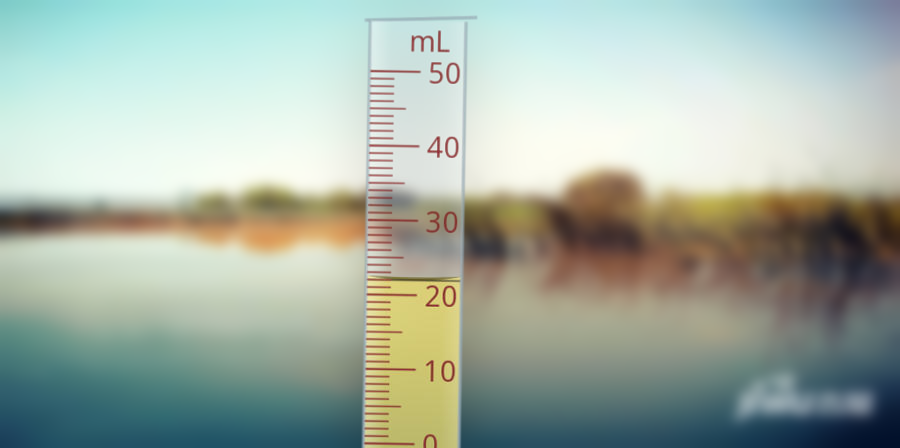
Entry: {"value": 22, "unit": "mL"}
